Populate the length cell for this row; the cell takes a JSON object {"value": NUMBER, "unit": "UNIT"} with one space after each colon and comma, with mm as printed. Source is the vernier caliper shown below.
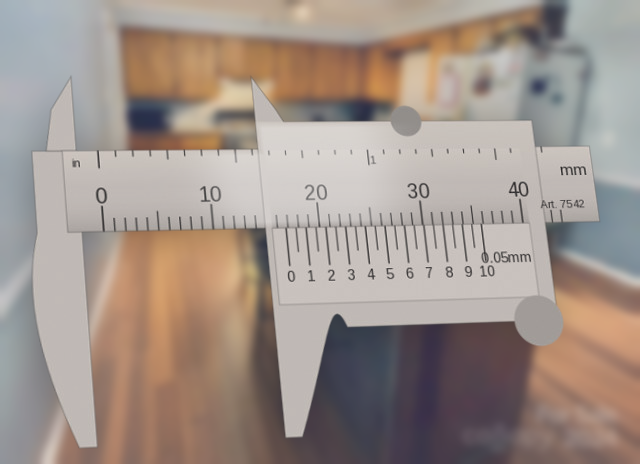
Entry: {"value": 16.8, "unit": "mm"}
